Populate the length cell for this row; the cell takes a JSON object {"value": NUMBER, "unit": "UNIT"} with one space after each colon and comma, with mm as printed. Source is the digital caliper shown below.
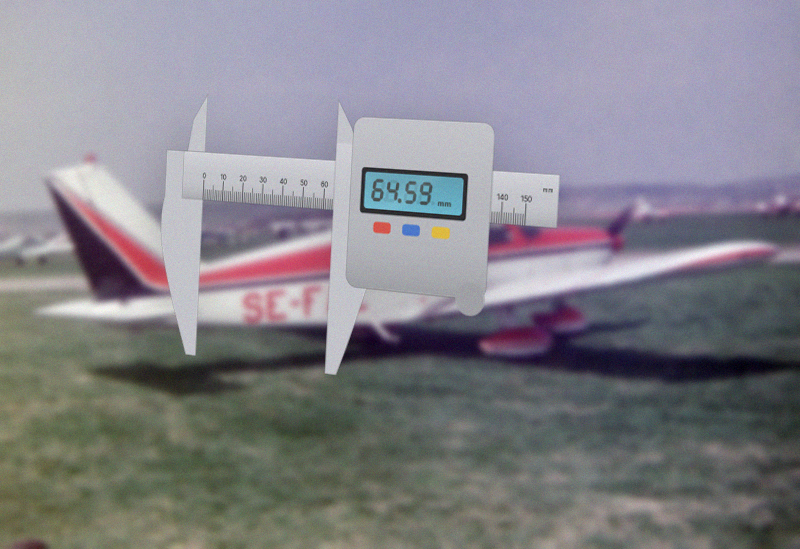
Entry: {"value": 64.59, "unit": "mm"}
